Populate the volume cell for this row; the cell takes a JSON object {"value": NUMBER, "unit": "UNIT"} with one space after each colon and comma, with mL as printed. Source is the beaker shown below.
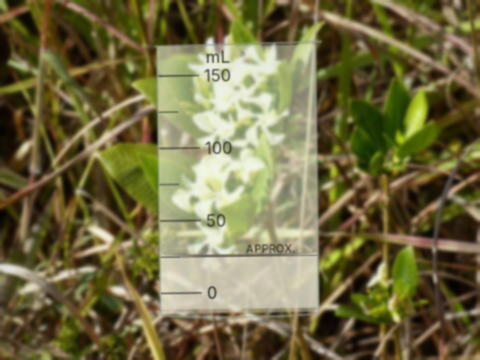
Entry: {"value": 25, "unit": "mL"}
